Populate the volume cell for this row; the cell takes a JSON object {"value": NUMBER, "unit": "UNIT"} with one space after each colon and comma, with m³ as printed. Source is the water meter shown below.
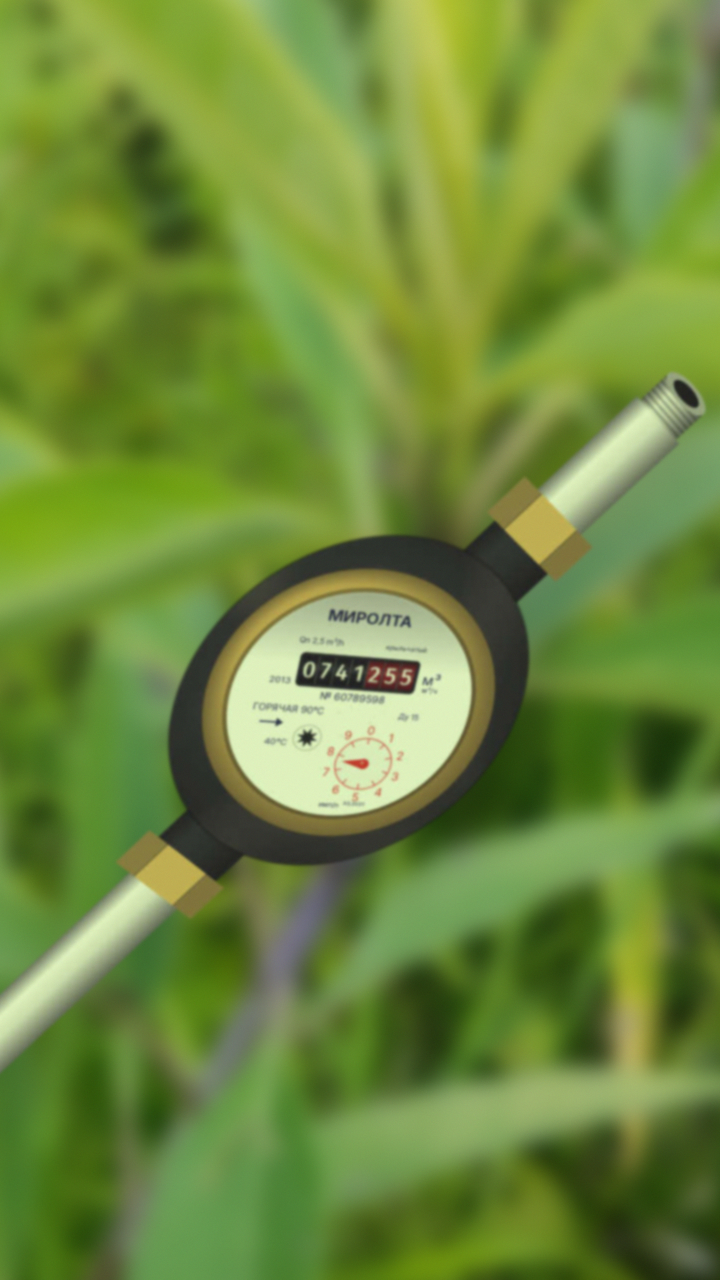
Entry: {"value": 741.2557, "unit": "m³"}
